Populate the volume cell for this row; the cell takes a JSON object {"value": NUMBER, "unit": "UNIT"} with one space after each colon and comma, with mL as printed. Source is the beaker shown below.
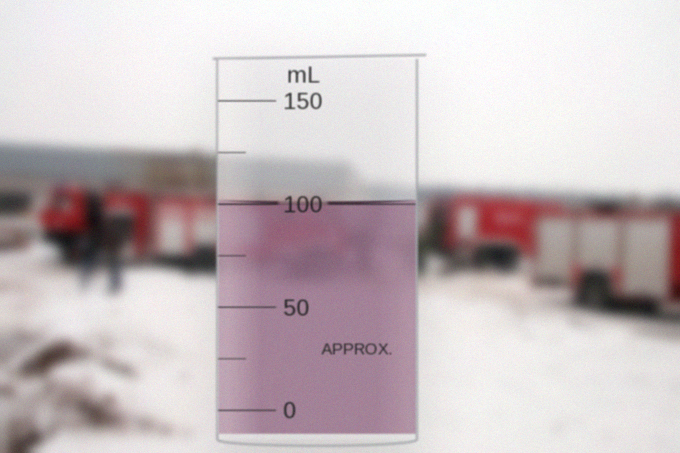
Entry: {"value": 100, "unit": "mL"}
